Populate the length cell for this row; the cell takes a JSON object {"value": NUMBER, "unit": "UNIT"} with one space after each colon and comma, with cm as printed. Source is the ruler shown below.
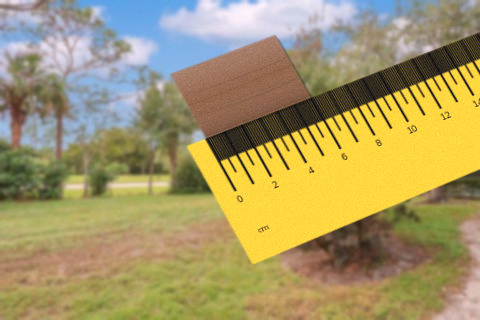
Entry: {"value": 6, "unit": "cm"}
